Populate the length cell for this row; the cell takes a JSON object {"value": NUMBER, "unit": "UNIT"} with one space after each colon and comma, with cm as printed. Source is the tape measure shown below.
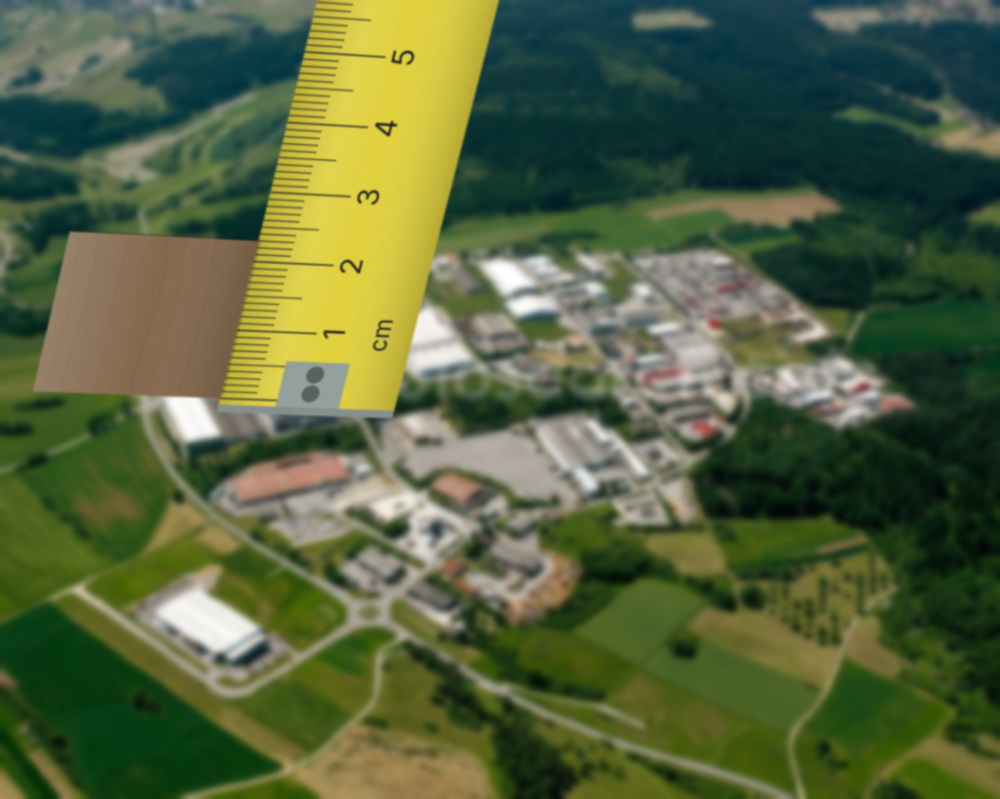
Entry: {"value": 2.3, "unit": "cm"}
